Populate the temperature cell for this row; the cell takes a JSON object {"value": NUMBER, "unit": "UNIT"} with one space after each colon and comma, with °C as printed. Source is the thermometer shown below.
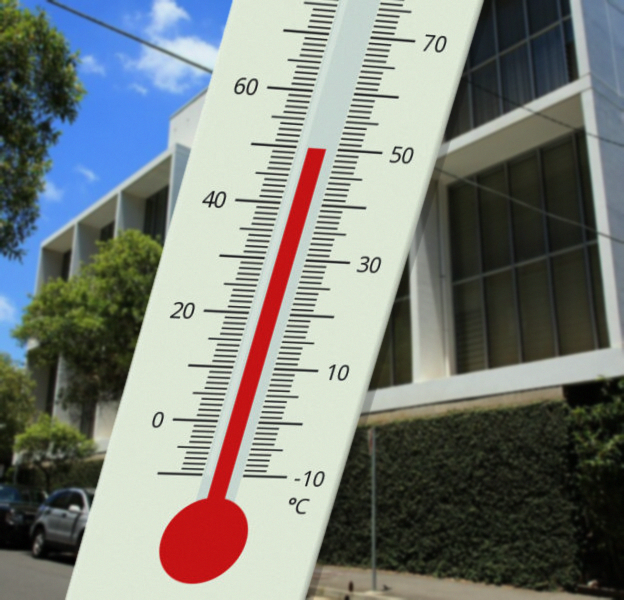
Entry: {"value": 50, "unit": "°C"}
